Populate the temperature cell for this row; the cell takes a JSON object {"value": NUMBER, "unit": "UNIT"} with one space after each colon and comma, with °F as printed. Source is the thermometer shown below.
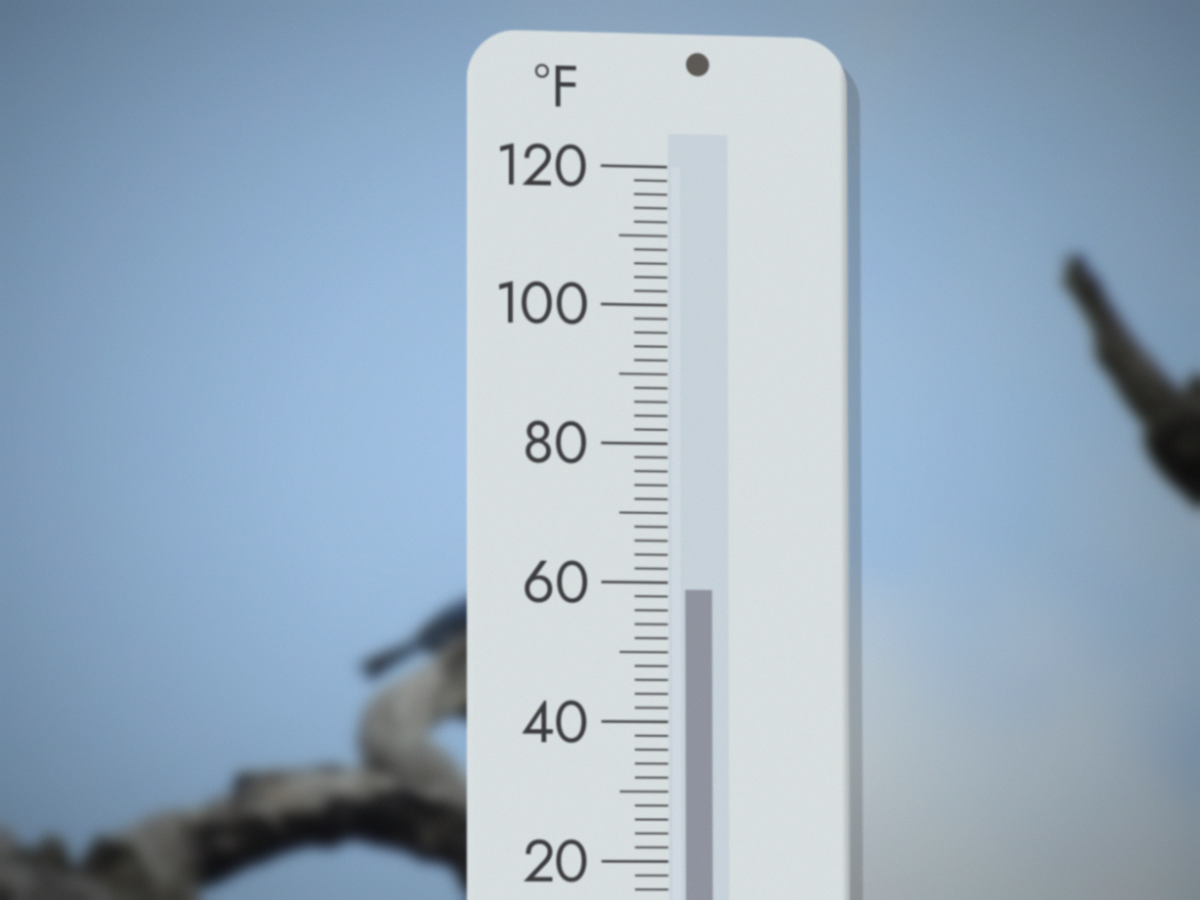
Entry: {"value": 59, "unit": "°F"}
